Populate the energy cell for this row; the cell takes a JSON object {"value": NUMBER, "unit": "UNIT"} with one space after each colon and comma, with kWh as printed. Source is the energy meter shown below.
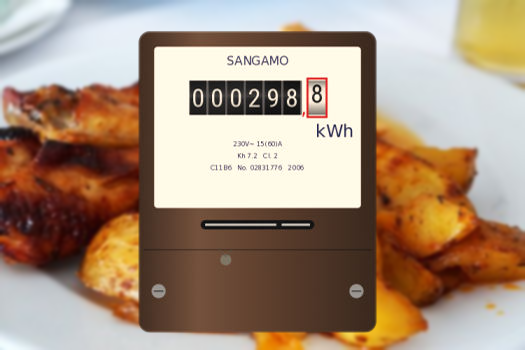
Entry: {"value": 298.8, "unit": "kWh"}
